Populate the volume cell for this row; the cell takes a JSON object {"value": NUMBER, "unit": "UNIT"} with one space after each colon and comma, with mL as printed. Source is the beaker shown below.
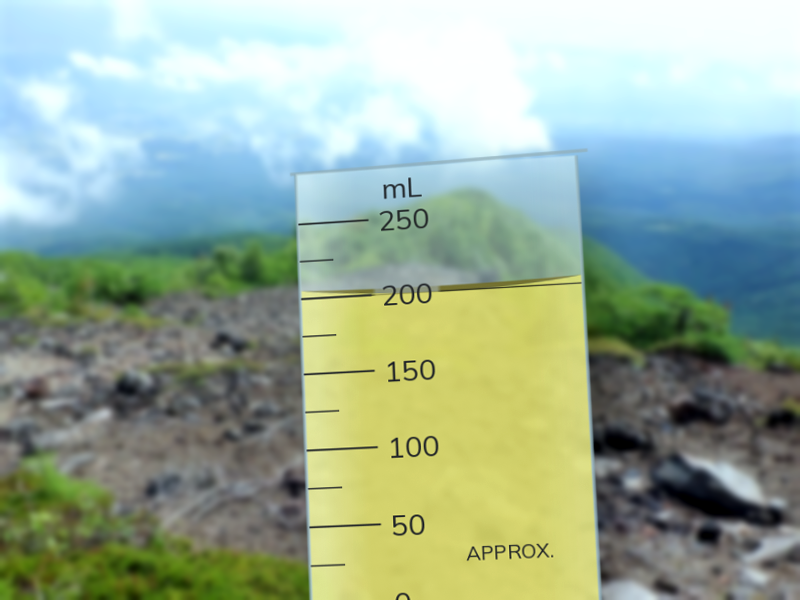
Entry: {"value": 200, "unit": "mL"}
